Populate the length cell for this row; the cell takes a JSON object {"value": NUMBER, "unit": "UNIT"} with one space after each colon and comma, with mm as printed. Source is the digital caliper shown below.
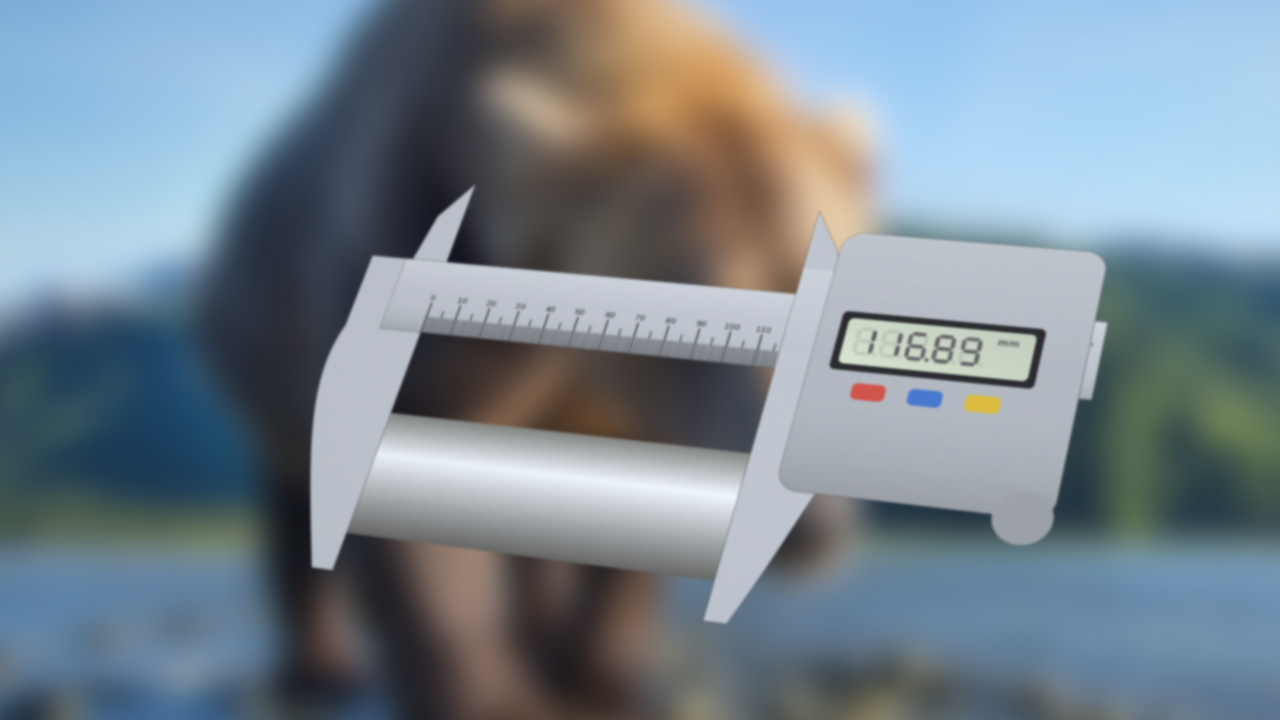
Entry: {"value": 116.89, "unit": "mm"}
